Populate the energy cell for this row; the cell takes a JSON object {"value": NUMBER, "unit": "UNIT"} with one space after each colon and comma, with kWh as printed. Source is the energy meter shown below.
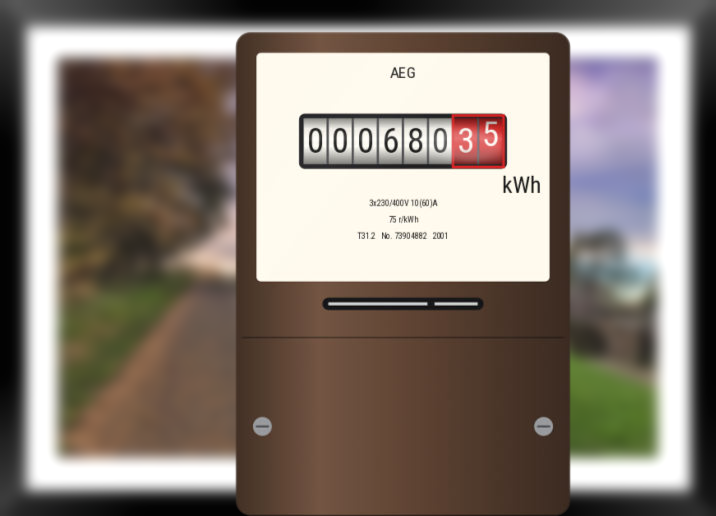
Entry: {"value": 680.35, "unit": "kWh"}
